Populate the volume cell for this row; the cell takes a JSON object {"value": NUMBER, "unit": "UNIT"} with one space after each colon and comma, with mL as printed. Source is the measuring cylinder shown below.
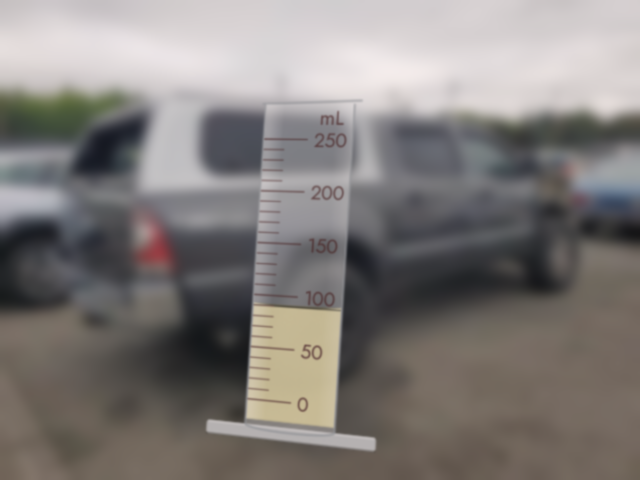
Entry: {"value": 90, "unit": "mL"}
